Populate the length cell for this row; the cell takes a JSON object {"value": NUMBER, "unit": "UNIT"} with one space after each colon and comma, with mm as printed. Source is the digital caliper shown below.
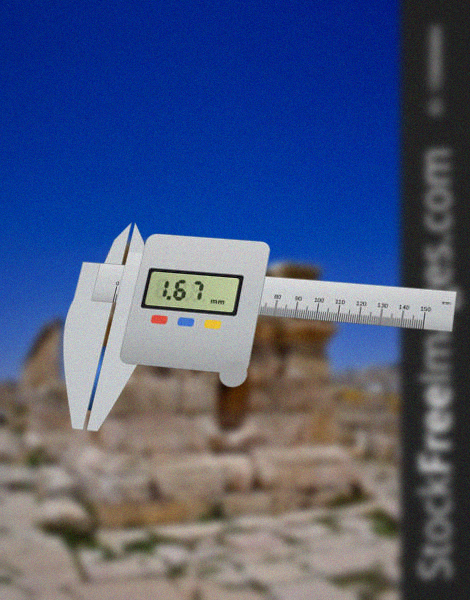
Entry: {"value": 1.67, "unit": "mm"}
